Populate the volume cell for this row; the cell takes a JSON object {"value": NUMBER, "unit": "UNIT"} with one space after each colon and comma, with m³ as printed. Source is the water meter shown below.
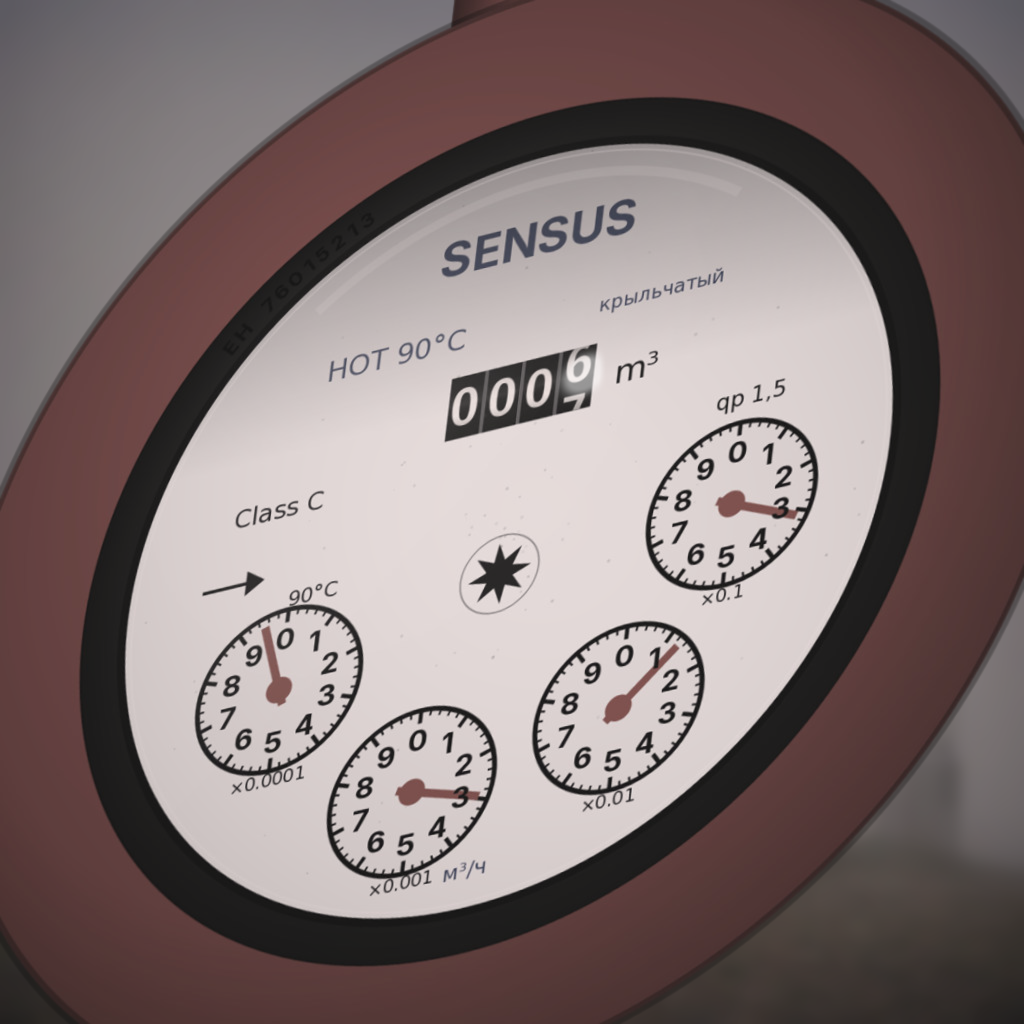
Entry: {"value": 6.3129, "unit": "m³"}
